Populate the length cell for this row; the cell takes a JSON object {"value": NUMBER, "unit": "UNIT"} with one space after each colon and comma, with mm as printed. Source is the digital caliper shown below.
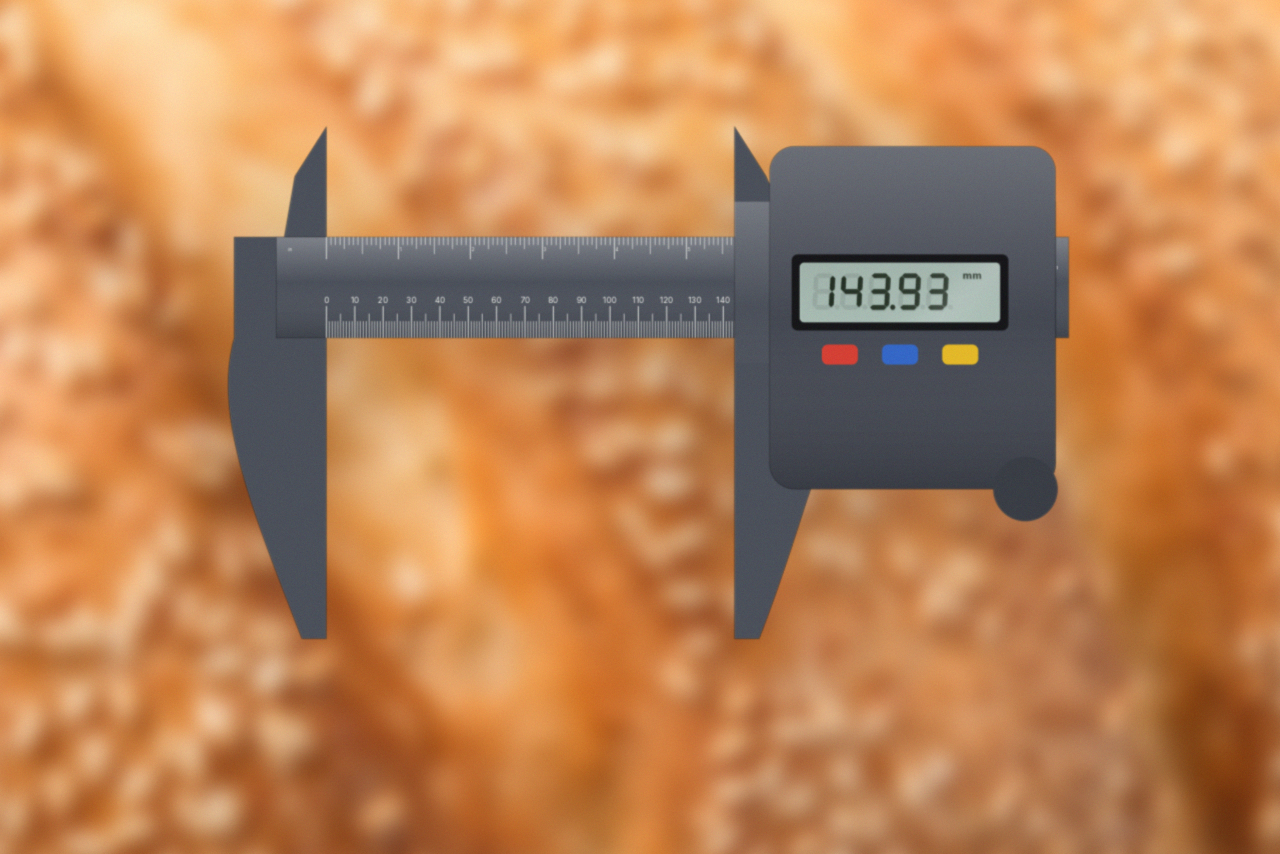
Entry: {"value": 143.93, "unit": "mm"}
